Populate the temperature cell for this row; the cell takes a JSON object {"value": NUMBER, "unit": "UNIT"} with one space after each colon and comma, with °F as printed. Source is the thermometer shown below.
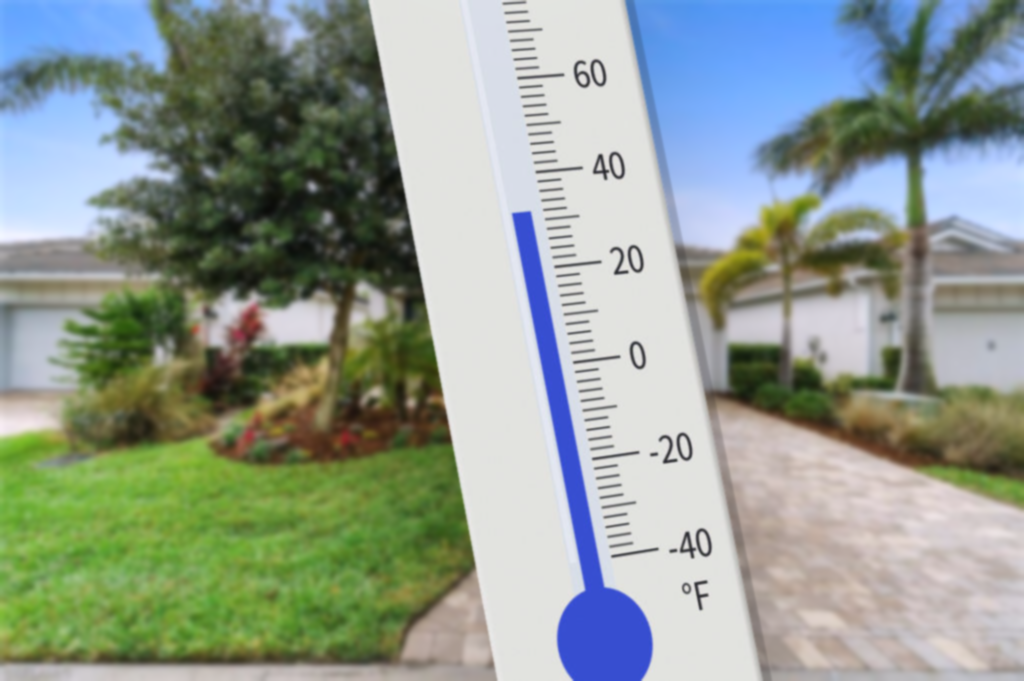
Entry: {"value": 32, "unit": "°F"}
